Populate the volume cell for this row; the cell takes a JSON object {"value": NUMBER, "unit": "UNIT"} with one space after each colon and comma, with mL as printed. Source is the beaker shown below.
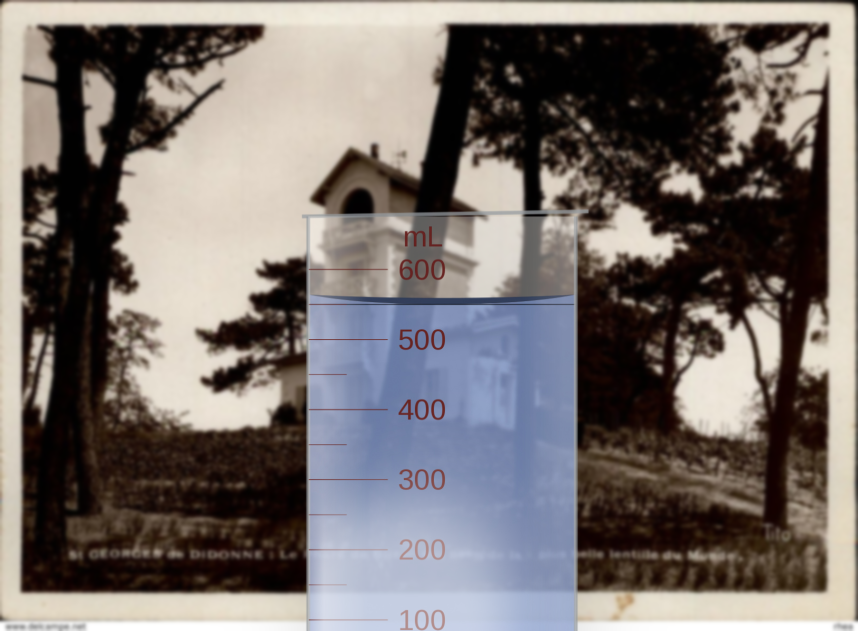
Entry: {"value": 550, "unit": "mL"}
